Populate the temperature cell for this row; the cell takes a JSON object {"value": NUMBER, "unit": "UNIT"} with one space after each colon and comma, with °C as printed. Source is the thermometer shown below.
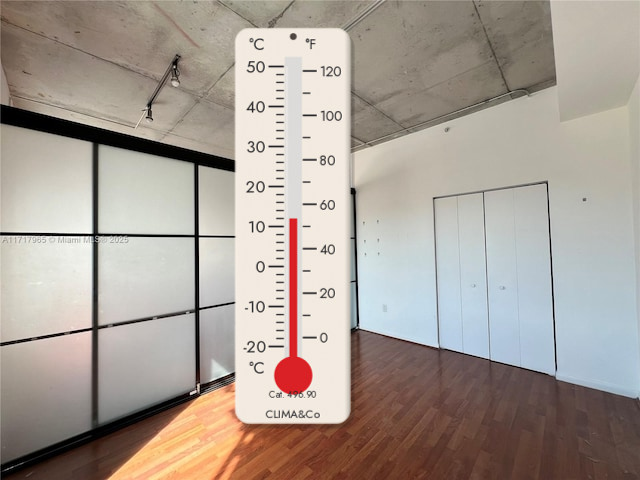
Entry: {"value": 12, "unit": "°C"}
